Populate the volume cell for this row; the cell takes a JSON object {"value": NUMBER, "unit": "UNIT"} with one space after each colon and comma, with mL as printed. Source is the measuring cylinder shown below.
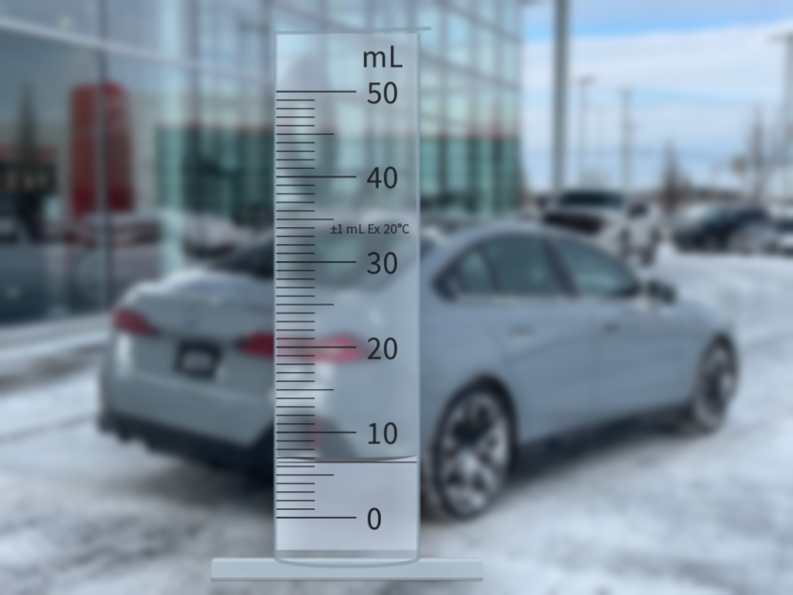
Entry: {"value": 6.5, "unit": "mL"}
